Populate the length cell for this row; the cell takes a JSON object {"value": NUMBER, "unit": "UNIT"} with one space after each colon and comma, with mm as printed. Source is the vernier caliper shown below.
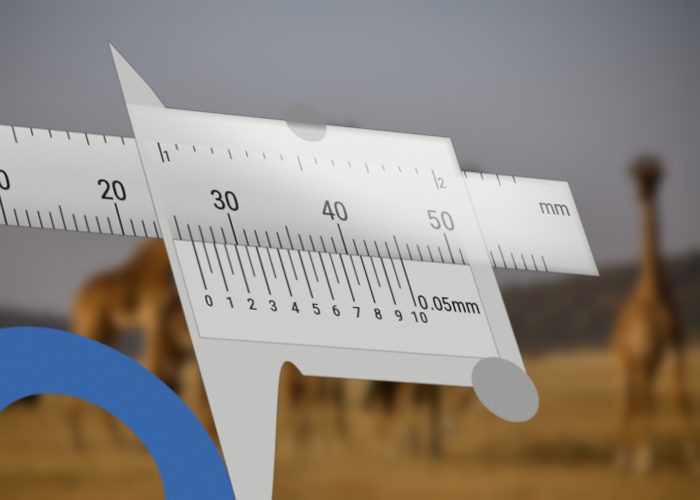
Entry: {"value": 26.0, "unit": "mm"}
